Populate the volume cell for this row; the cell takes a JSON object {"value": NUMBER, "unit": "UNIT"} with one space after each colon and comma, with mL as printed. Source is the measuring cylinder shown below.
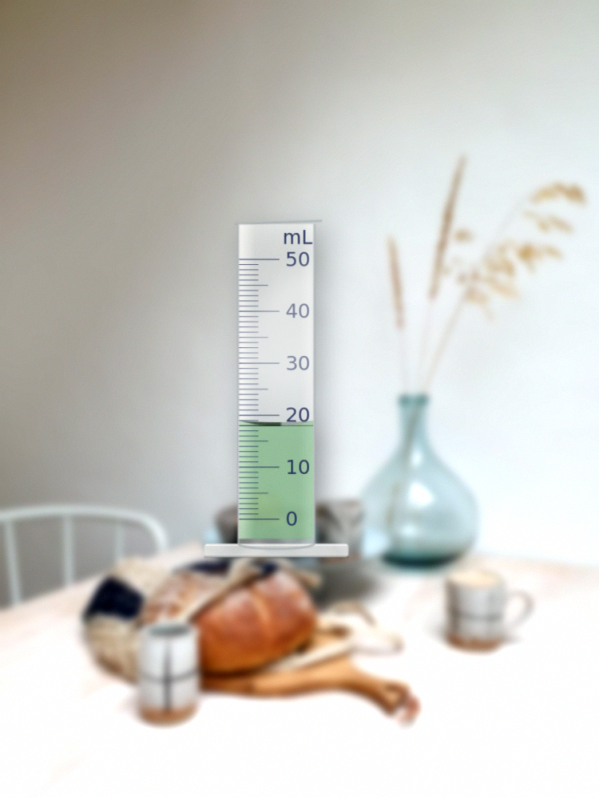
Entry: {"value": 18, "unit": "mL"}
